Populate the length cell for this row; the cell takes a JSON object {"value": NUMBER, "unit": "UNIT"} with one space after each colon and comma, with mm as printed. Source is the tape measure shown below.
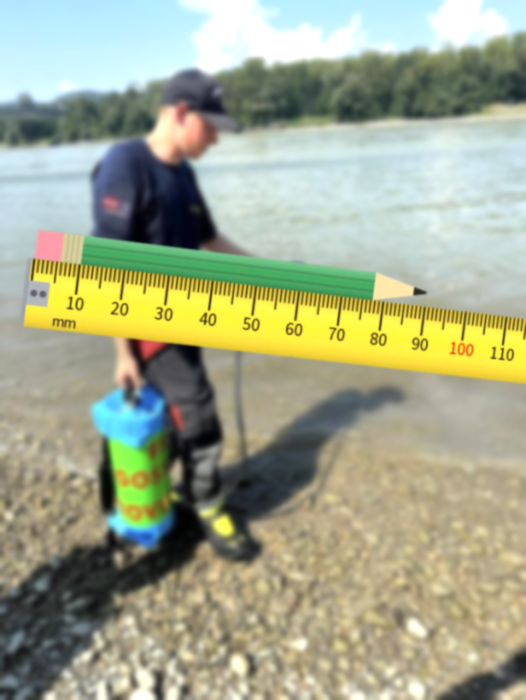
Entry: {"value": 90, "unit": "mm"}
